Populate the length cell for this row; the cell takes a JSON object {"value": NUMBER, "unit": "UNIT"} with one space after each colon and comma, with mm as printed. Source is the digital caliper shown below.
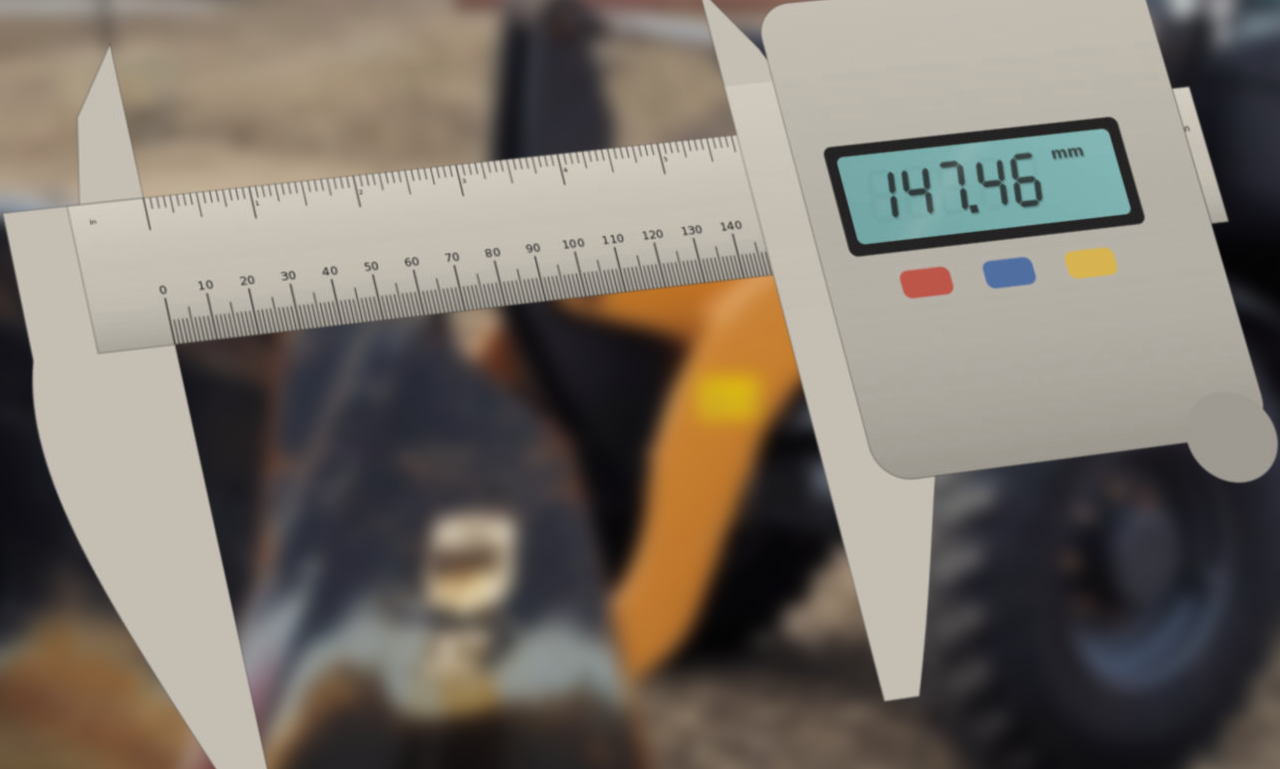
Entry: {"value": 147.46, "unit": "mm"}
